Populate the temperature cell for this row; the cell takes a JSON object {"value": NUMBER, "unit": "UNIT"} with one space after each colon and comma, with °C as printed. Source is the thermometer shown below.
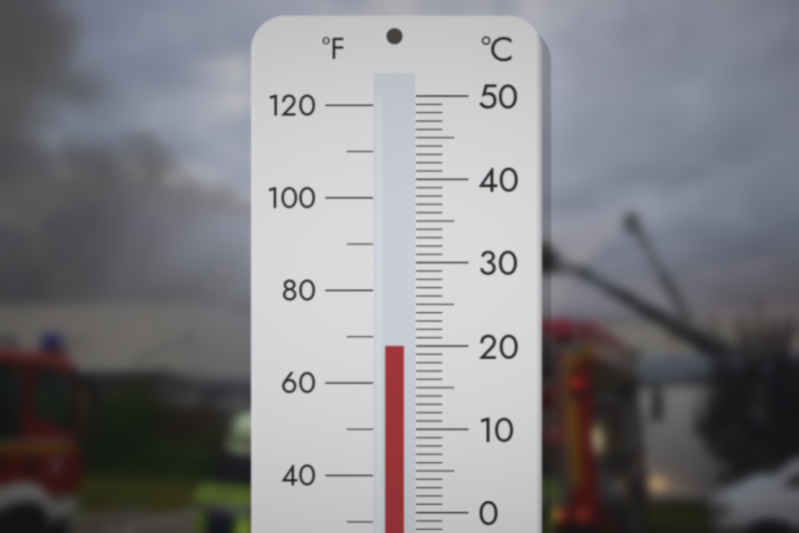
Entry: {"value": 20, "unit": "°C"}
